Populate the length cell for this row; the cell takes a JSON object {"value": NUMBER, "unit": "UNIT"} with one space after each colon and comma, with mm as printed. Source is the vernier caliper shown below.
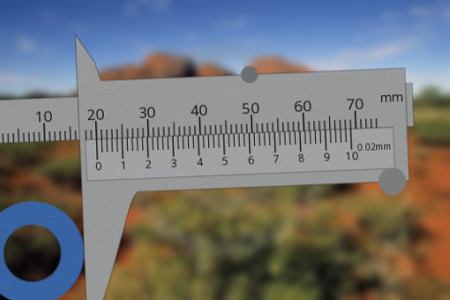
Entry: {"value": 20.0, "unit": "mm"}
